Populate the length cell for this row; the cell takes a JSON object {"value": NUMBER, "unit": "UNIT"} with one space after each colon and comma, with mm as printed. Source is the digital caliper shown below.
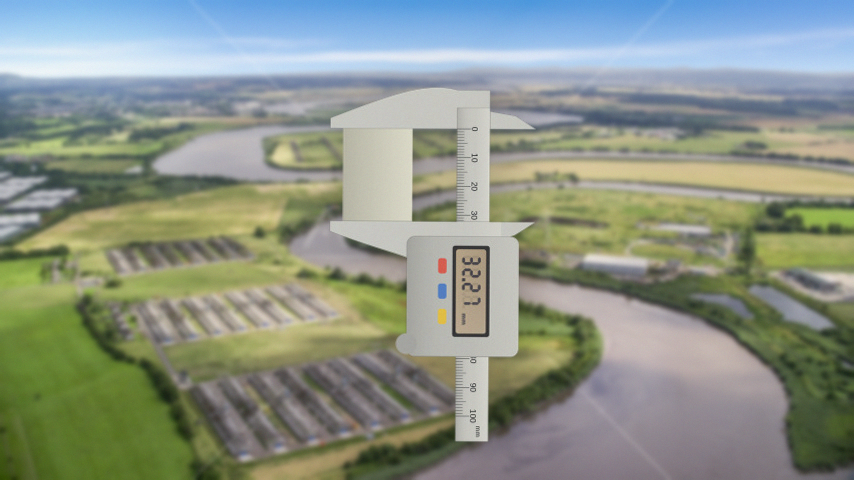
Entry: {"value": 32.27, "unit": "mm"}
